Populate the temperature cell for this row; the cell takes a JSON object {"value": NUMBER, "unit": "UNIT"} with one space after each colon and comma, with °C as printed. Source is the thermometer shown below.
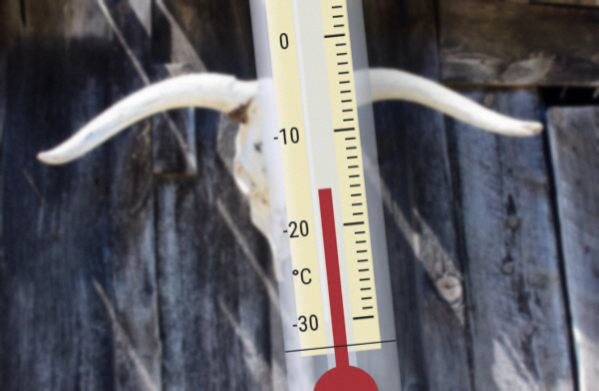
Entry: {"value": -16, "unit": "°C"}
